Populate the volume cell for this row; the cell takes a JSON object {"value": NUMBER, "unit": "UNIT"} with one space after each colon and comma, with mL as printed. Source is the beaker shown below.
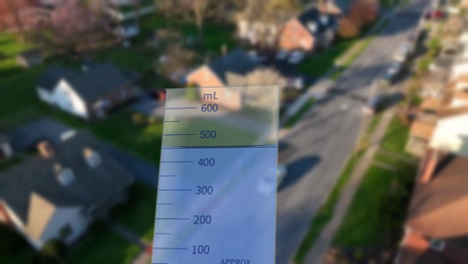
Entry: {"value": 450, "unit": "mL"}
